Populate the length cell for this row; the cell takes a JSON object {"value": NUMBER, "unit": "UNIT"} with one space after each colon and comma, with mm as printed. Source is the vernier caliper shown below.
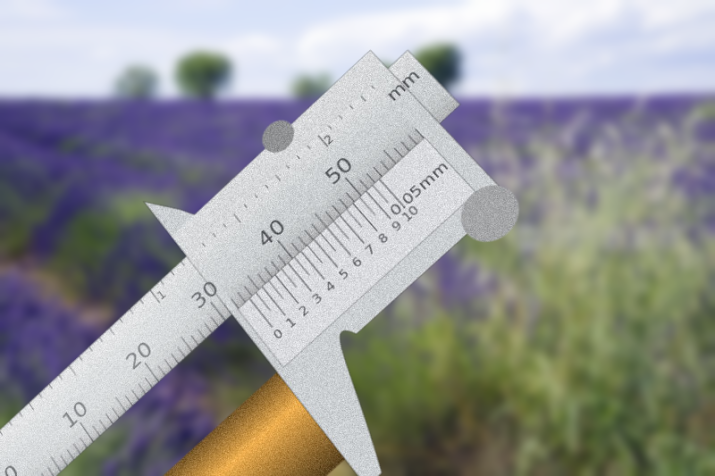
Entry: {"value": 33.6, "unit": "mm"}
